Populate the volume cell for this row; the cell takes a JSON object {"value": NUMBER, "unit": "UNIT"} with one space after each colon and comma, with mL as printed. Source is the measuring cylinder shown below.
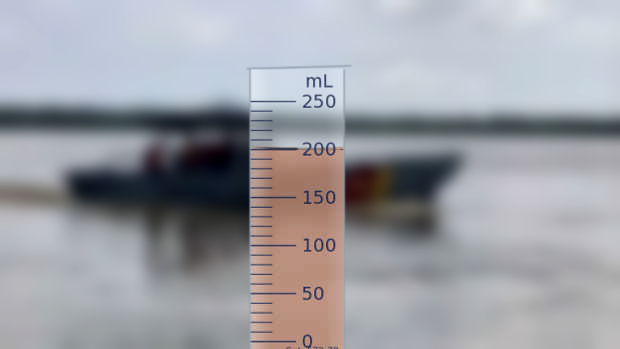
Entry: {"value": 200, "unit": "mL"}
